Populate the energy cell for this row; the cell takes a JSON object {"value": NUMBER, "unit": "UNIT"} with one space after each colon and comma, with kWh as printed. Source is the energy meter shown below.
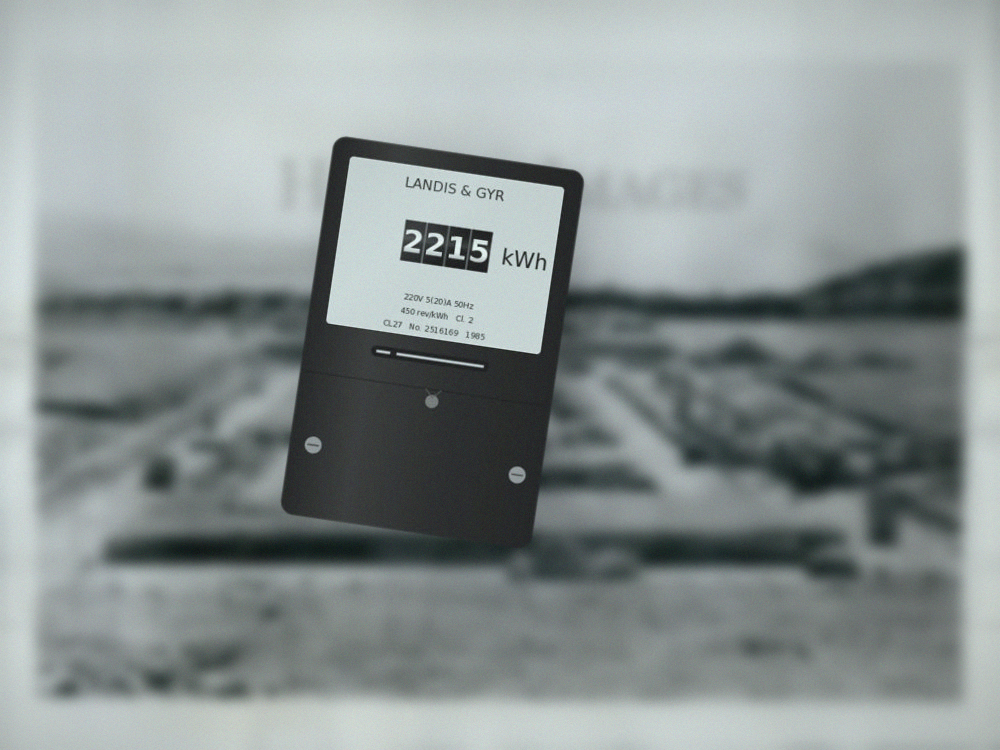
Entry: {"value": 2215, "unit": "kWh"}
